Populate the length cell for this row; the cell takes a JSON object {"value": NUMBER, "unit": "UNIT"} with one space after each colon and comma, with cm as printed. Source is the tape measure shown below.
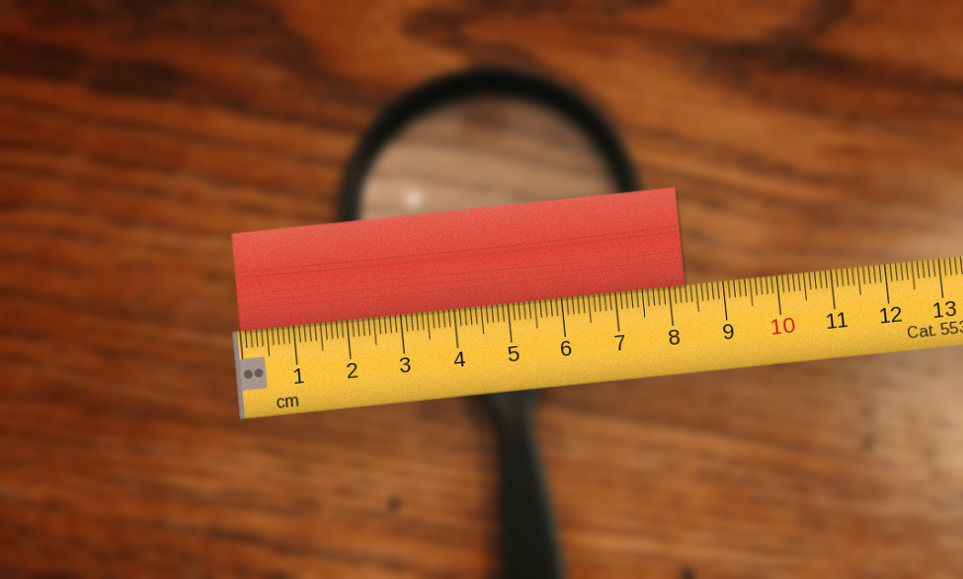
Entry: {"value": 8.3, "unit": "cm"}
